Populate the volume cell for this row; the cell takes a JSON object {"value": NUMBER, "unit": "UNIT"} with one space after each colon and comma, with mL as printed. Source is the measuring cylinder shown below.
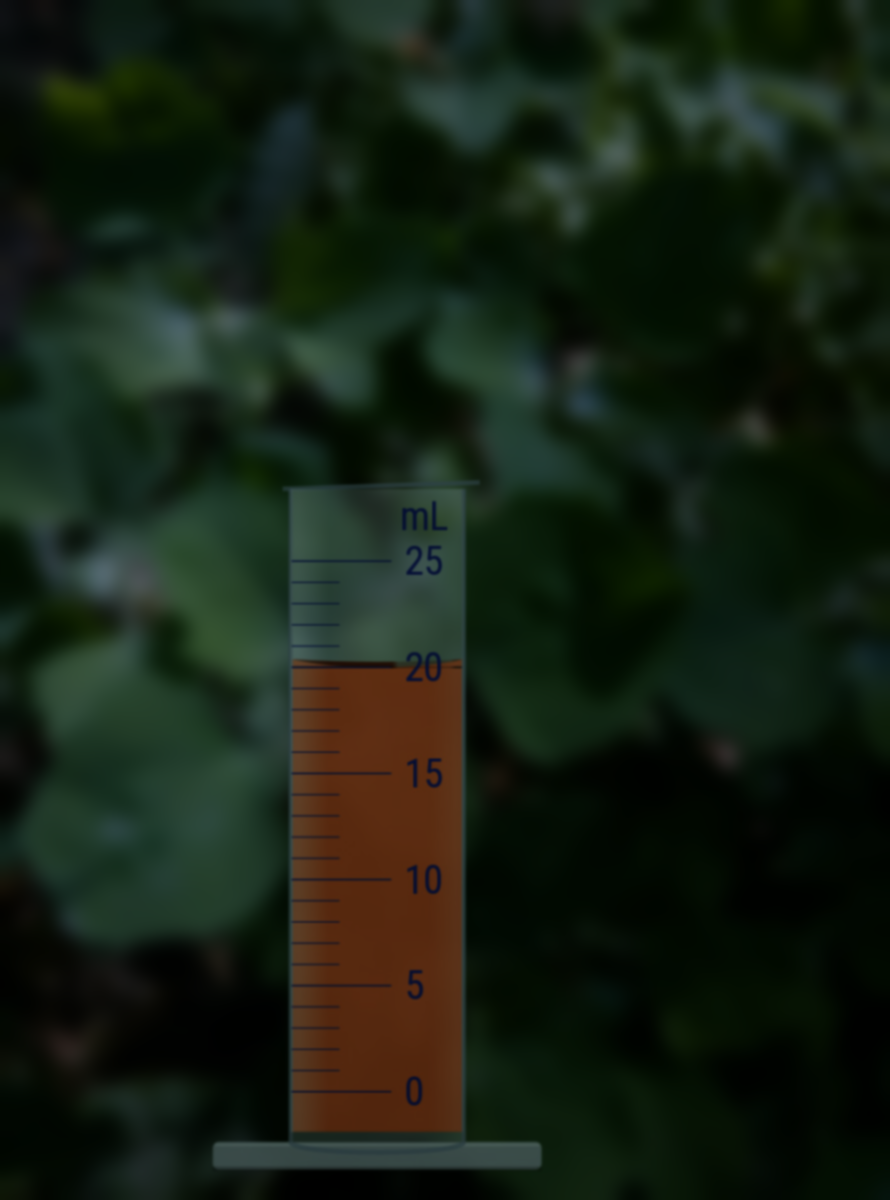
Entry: {"value": 20, "unit": "mL"}
